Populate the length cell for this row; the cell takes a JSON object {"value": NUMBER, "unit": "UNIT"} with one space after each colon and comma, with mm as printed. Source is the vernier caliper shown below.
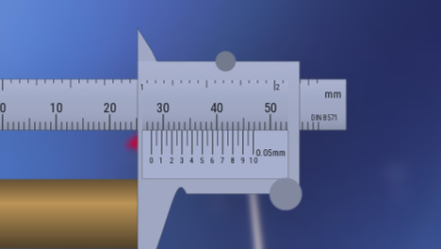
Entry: {"value": 27.8, "unit": "mm"}
